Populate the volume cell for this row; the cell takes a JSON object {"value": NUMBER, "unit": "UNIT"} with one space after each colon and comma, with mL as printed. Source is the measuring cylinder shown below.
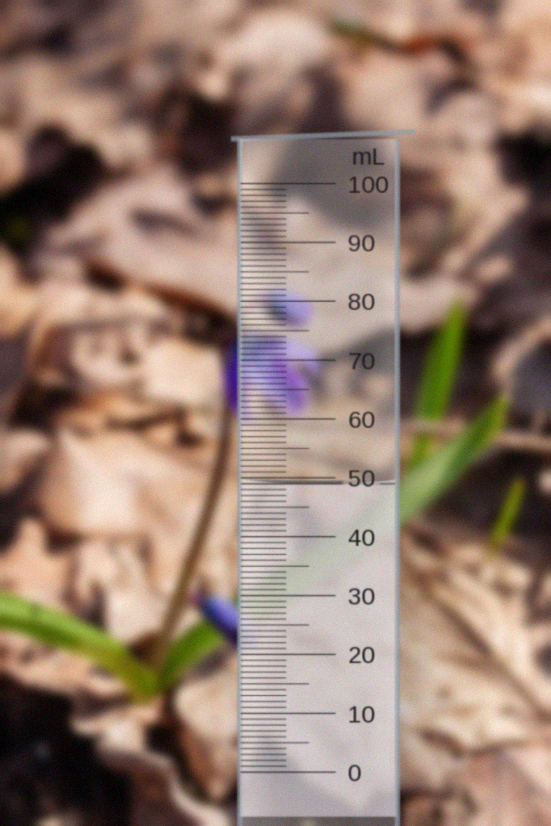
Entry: {"value": 49, "unit": "mL"}
